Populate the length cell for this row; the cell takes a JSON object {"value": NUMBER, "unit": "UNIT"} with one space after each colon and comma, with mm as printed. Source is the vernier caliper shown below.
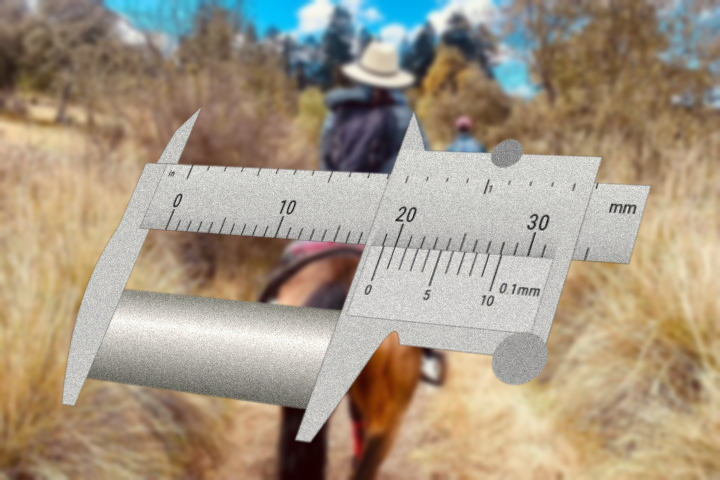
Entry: {"value": 19.1, "unit": "mm"}
